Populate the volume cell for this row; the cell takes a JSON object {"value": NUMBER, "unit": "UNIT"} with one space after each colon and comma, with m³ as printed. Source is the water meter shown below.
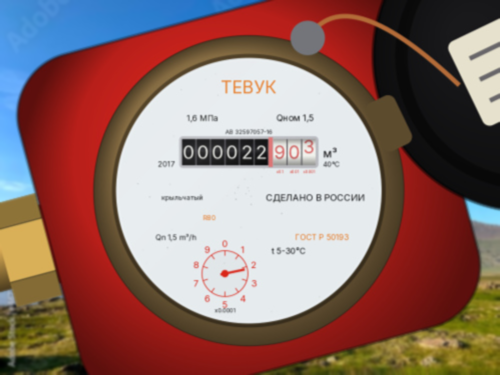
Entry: {"value": 22.9032, "unit": "m³"}
